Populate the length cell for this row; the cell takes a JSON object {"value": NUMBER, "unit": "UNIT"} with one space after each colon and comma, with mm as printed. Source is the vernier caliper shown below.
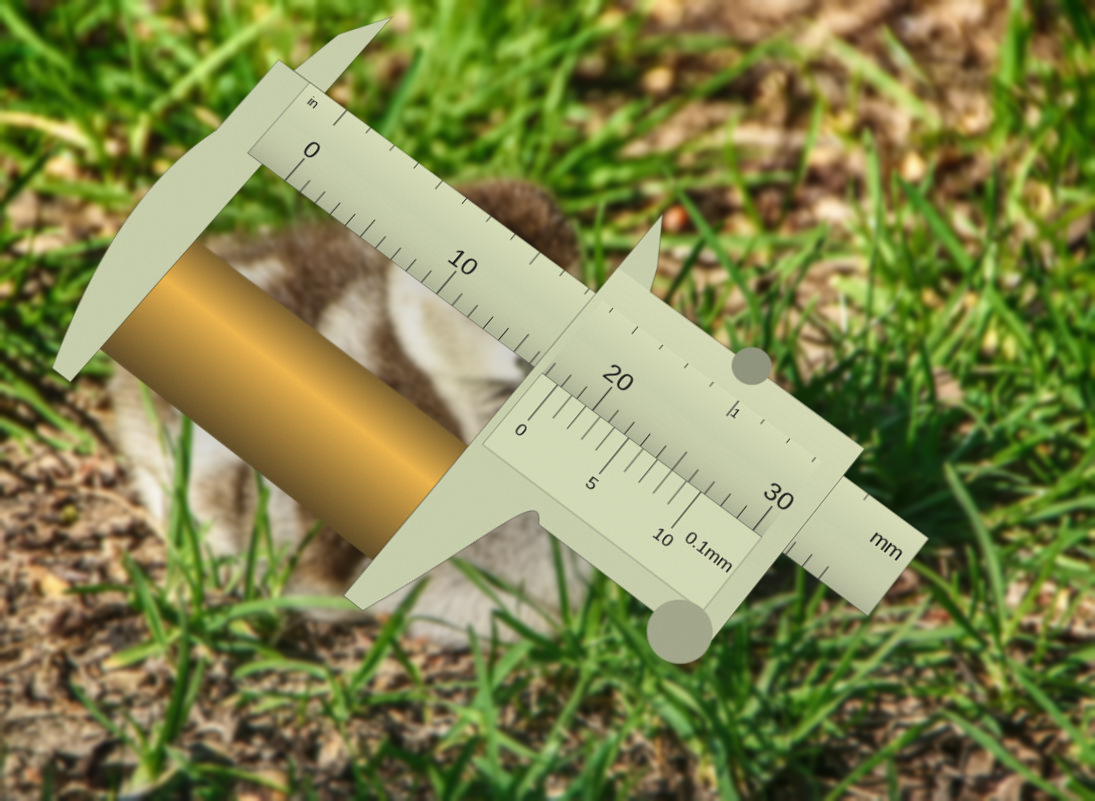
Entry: {"value": 17.8, "unit": "mm"}
